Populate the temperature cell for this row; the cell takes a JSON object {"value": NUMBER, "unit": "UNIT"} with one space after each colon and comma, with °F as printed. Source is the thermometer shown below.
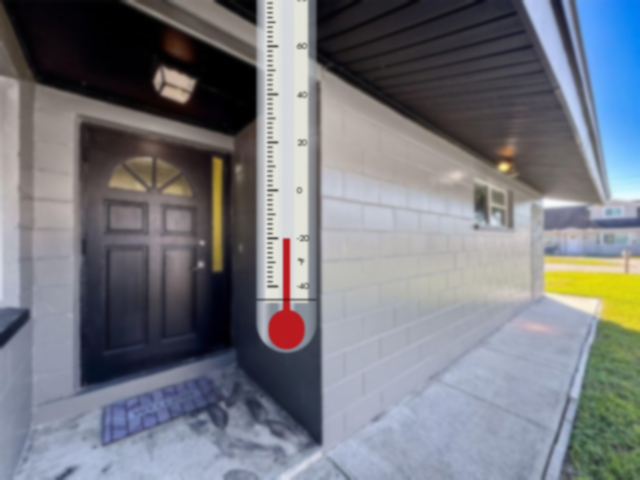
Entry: {"value": -20, "unit": "°F"}
